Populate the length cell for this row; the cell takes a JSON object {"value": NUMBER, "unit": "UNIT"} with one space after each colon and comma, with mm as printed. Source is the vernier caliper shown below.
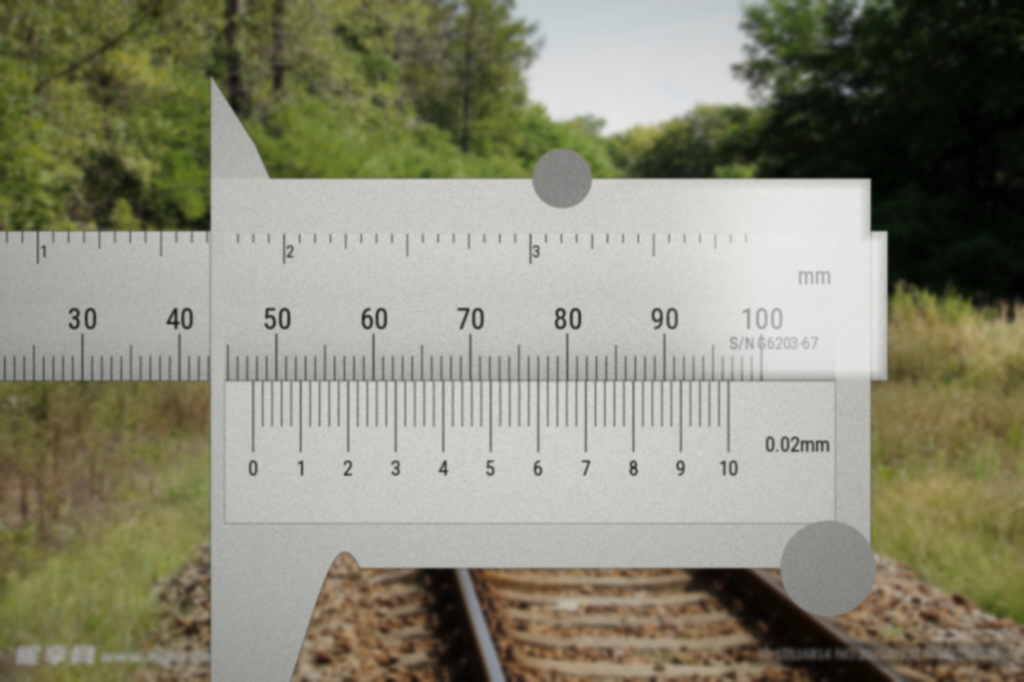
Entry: {"value": 47.6, "unit": "mm"}
